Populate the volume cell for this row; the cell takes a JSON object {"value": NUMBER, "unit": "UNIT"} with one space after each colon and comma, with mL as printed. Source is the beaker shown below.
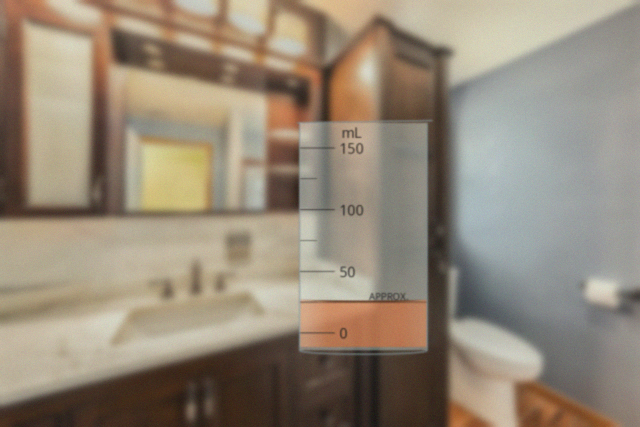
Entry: {"value": 25, "unit": "mL"}
